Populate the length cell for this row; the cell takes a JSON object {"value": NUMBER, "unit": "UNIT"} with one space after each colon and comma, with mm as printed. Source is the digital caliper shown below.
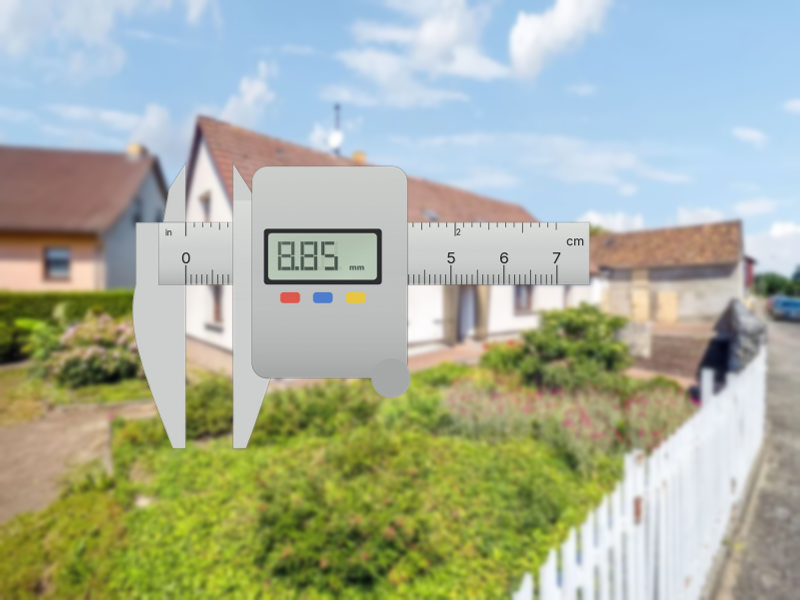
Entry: {"value": 8.85, "unit": "mm"}
